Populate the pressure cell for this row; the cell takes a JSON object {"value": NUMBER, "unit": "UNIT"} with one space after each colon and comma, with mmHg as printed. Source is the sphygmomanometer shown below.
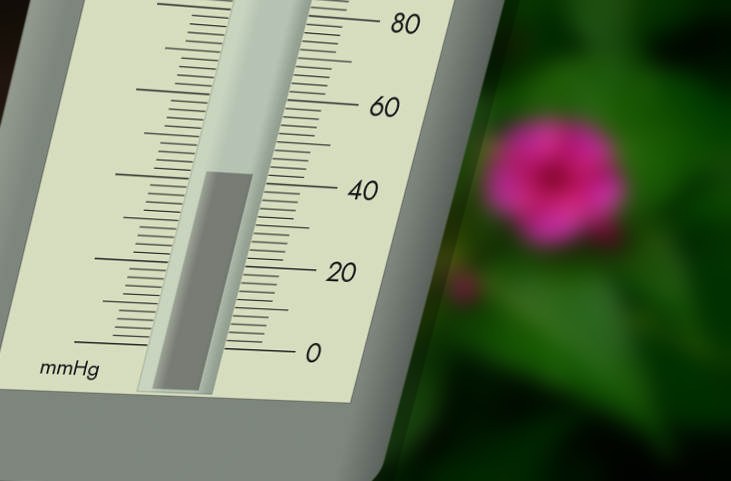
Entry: {"value": 42, "unit": "mmHg"}
